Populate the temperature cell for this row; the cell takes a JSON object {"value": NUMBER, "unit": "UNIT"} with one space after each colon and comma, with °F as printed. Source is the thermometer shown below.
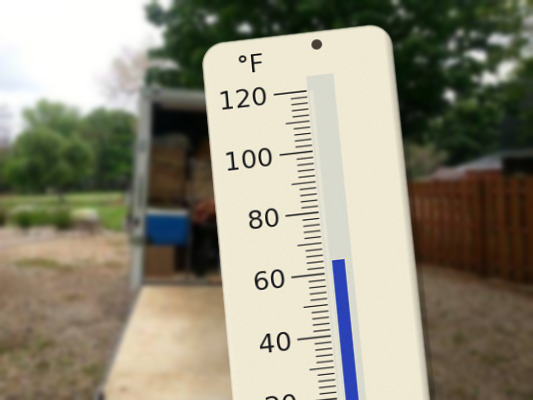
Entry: {"value": 64, "unit": "°F"}
